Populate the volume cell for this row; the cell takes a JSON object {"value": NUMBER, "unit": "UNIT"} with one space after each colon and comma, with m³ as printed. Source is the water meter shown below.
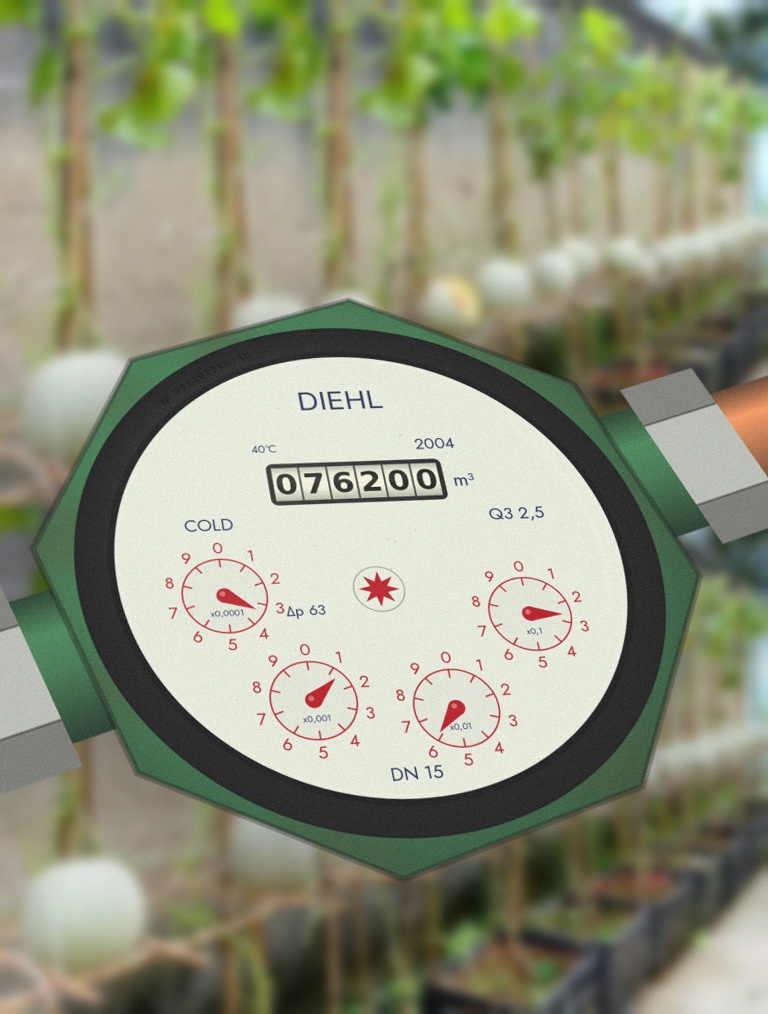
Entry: {"value": 76200.2613, "unit": "m³"}
